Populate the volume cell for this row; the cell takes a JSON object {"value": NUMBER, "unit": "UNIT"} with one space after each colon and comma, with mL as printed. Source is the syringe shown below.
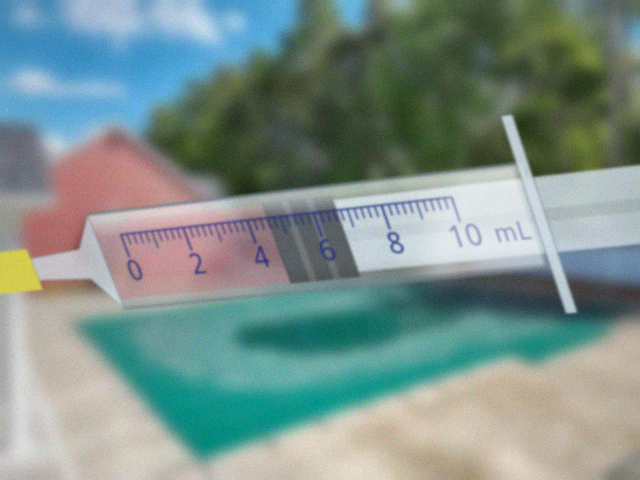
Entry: {"value": 4.6, "unit": "mL"}
